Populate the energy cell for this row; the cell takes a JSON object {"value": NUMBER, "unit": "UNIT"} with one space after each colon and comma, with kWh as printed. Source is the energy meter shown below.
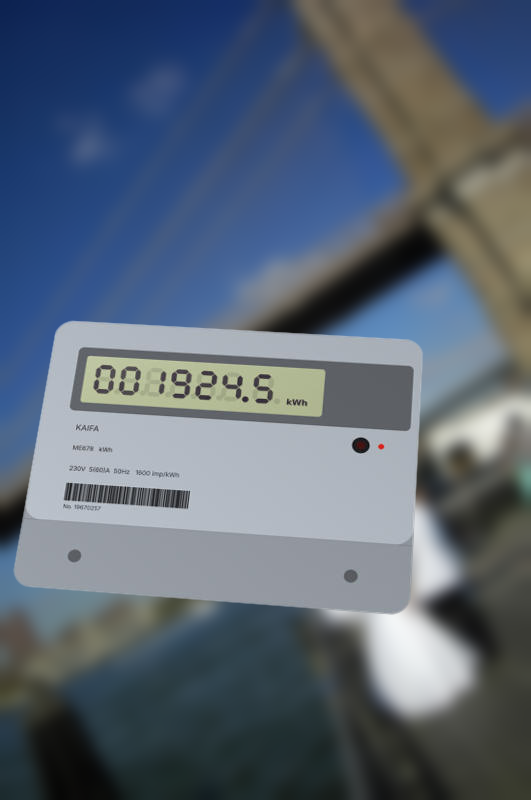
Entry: {"value": 1924.5, "unit": "kWh"}
